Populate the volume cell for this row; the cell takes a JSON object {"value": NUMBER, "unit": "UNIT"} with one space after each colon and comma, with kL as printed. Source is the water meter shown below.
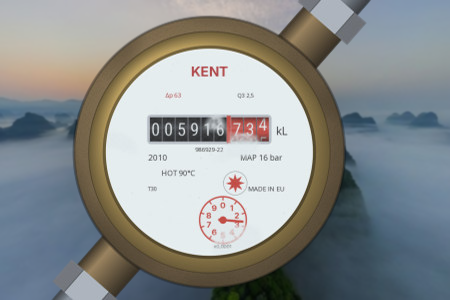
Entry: {"value": 5916.7342, "unit": "kL"}
